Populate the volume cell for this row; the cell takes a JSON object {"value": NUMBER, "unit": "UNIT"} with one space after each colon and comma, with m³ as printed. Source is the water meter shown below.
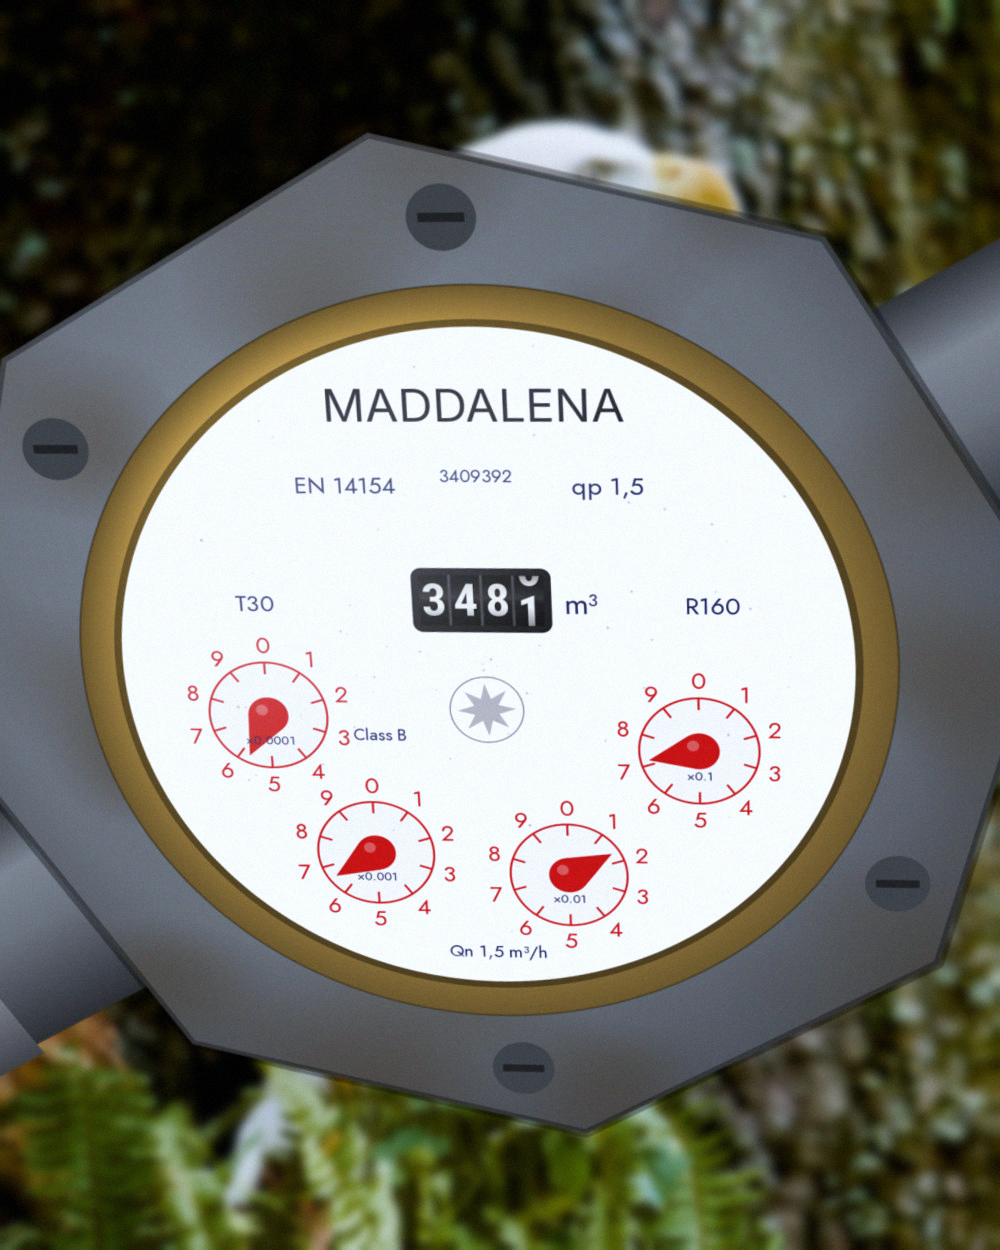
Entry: {"value": 3480.7165, "unit": "m³"}
